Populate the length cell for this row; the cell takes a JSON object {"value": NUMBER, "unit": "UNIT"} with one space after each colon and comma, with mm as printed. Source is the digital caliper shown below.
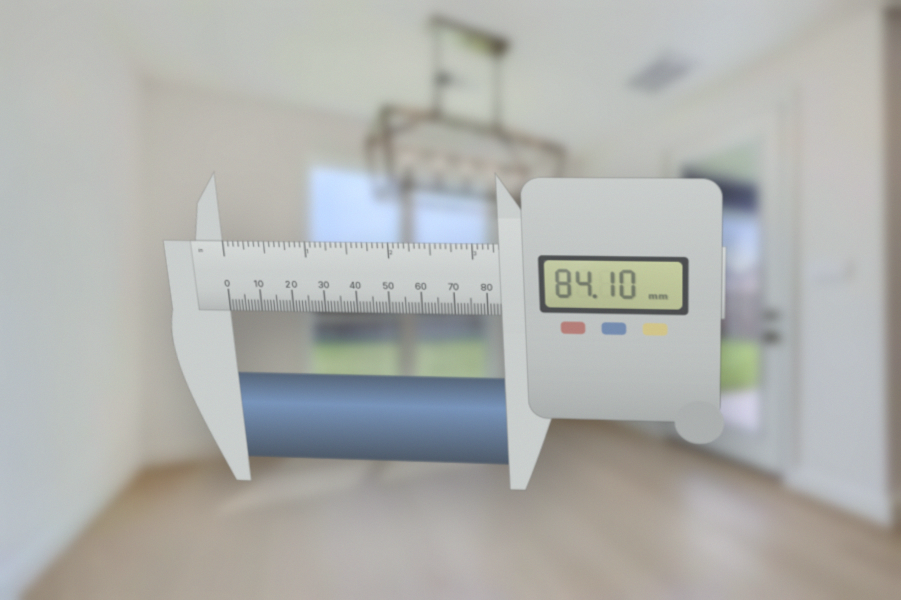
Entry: {"value": 84.10, "unit": "mm"}
